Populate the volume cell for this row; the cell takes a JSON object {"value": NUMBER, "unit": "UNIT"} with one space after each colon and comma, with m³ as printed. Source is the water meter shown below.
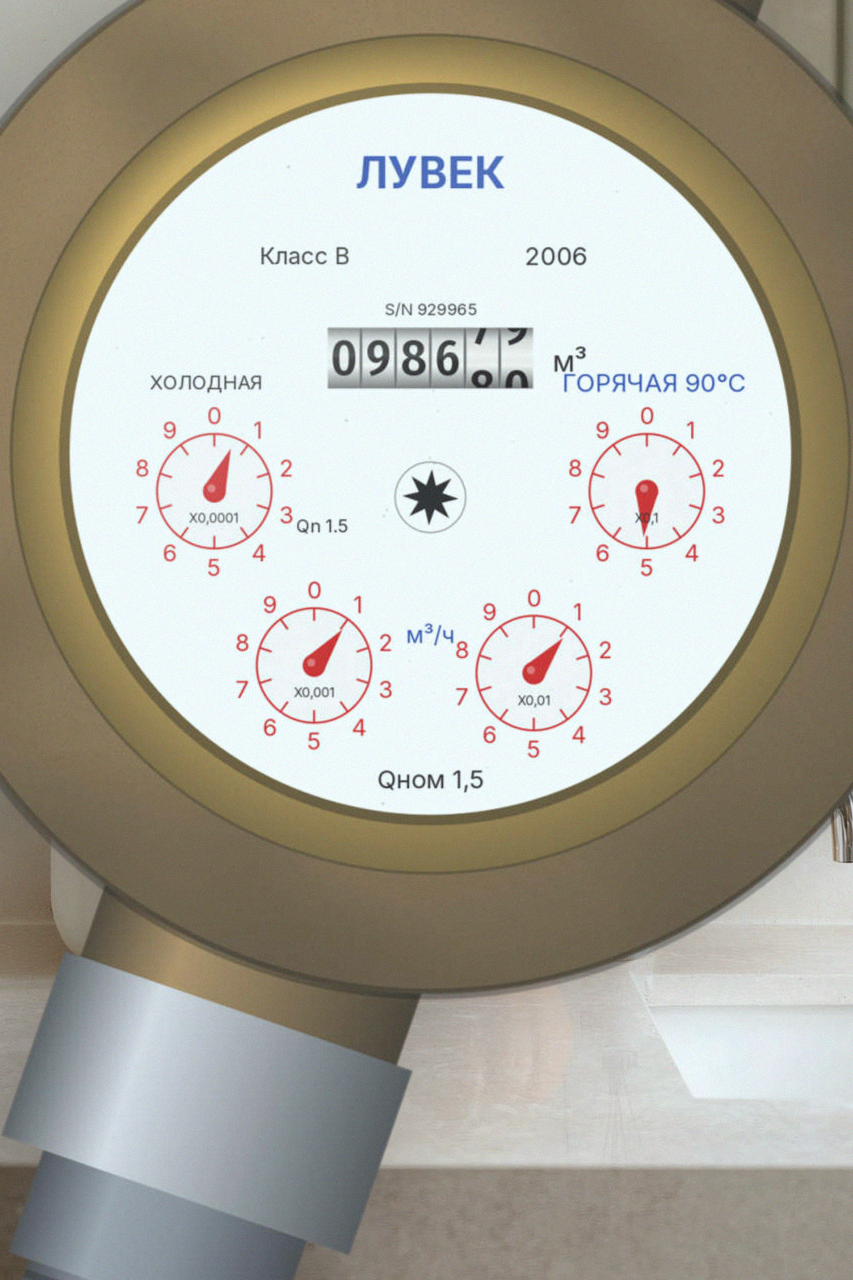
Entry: {"value": 98679.5110, "unit": "m³"}
